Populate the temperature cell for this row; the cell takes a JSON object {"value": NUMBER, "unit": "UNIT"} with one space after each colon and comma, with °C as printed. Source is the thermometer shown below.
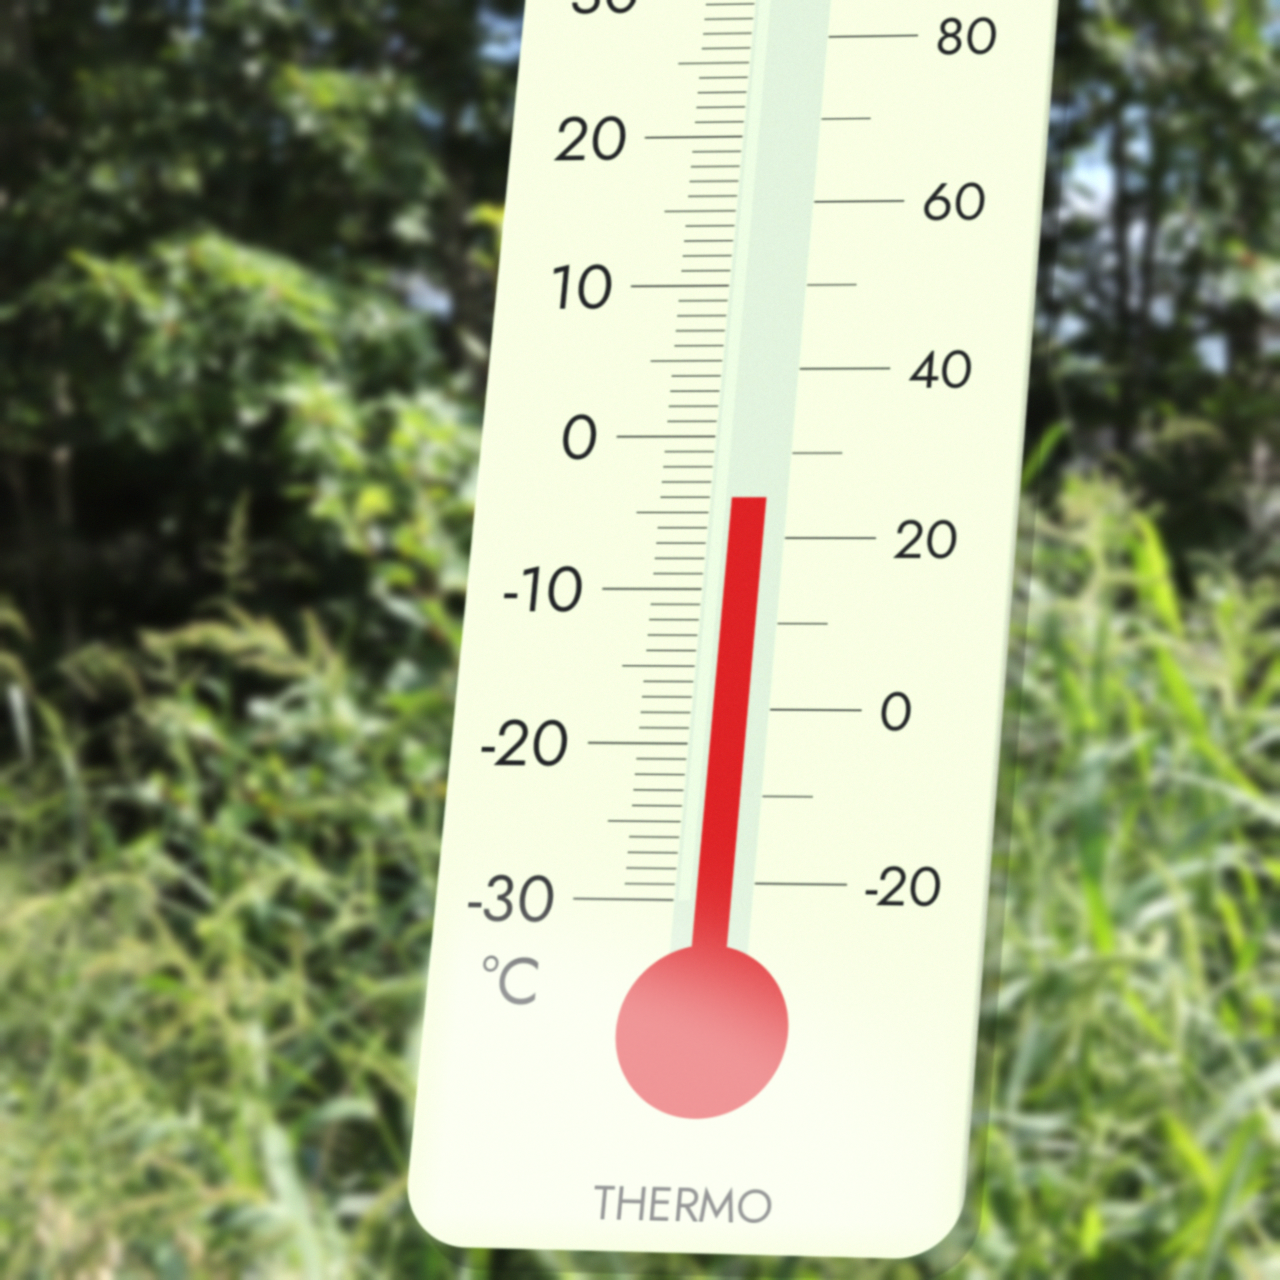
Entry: {"value": -4, "unit": "°C"}
